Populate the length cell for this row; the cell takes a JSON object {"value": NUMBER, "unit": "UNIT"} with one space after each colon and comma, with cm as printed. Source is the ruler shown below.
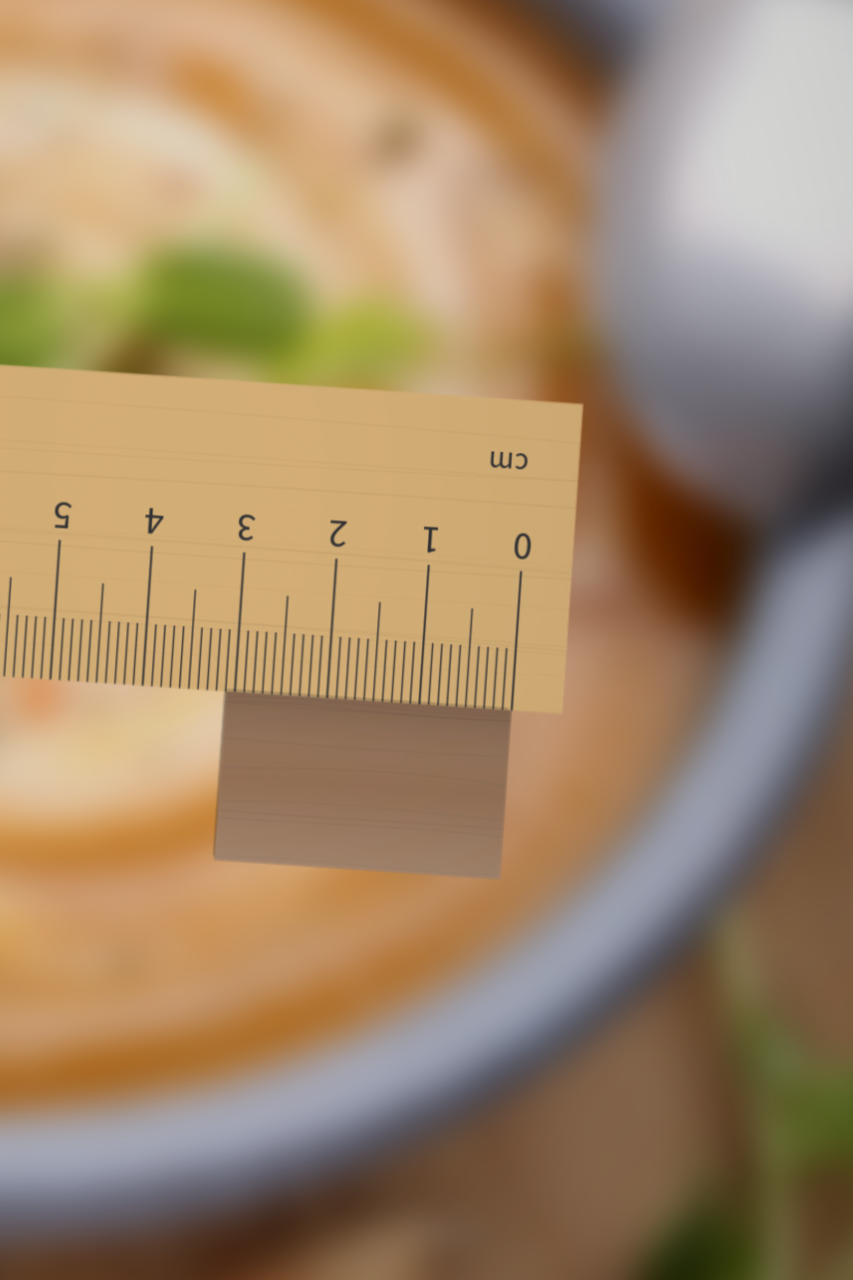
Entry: {"value": 3.1, "unit": "cm"}
